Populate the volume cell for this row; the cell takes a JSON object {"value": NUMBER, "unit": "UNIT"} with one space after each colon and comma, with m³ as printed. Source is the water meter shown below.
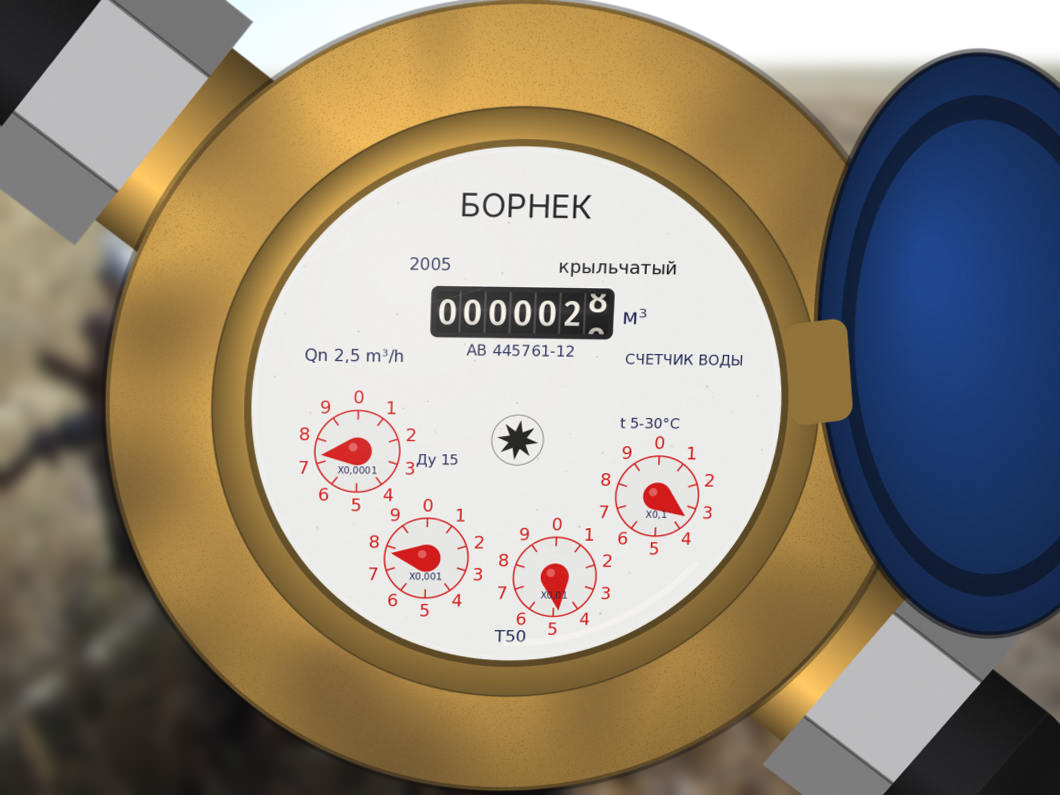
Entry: {"value": 28.3477, "unit": "m³"}
